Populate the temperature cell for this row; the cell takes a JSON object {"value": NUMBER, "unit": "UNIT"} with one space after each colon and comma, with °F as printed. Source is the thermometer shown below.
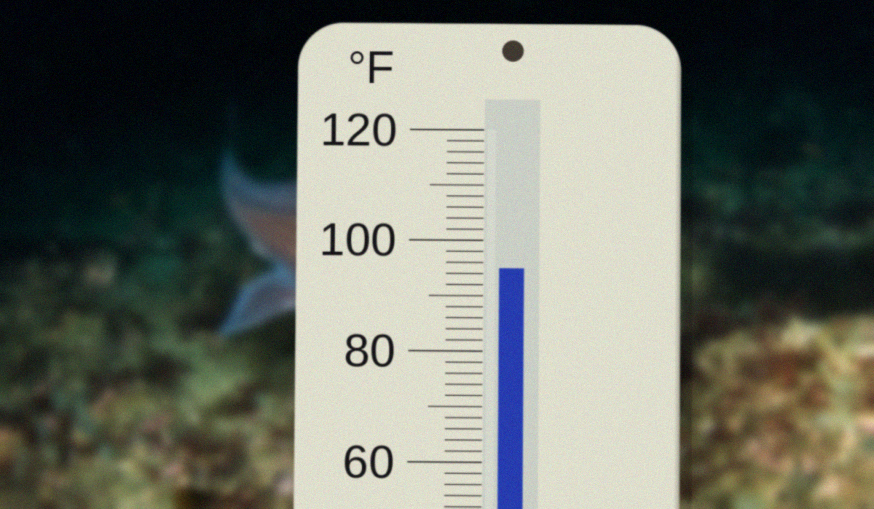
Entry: {"value": 95, "unit": "°F"}
